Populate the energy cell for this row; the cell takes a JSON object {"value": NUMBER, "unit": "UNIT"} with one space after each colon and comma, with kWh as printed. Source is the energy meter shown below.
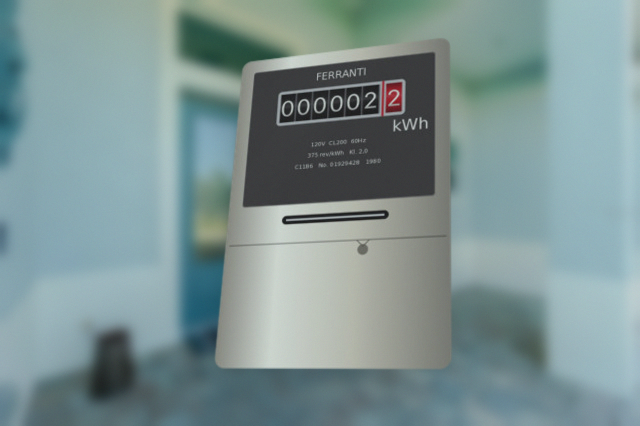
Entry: {"value": 2.2, "unit": "kWh"}
